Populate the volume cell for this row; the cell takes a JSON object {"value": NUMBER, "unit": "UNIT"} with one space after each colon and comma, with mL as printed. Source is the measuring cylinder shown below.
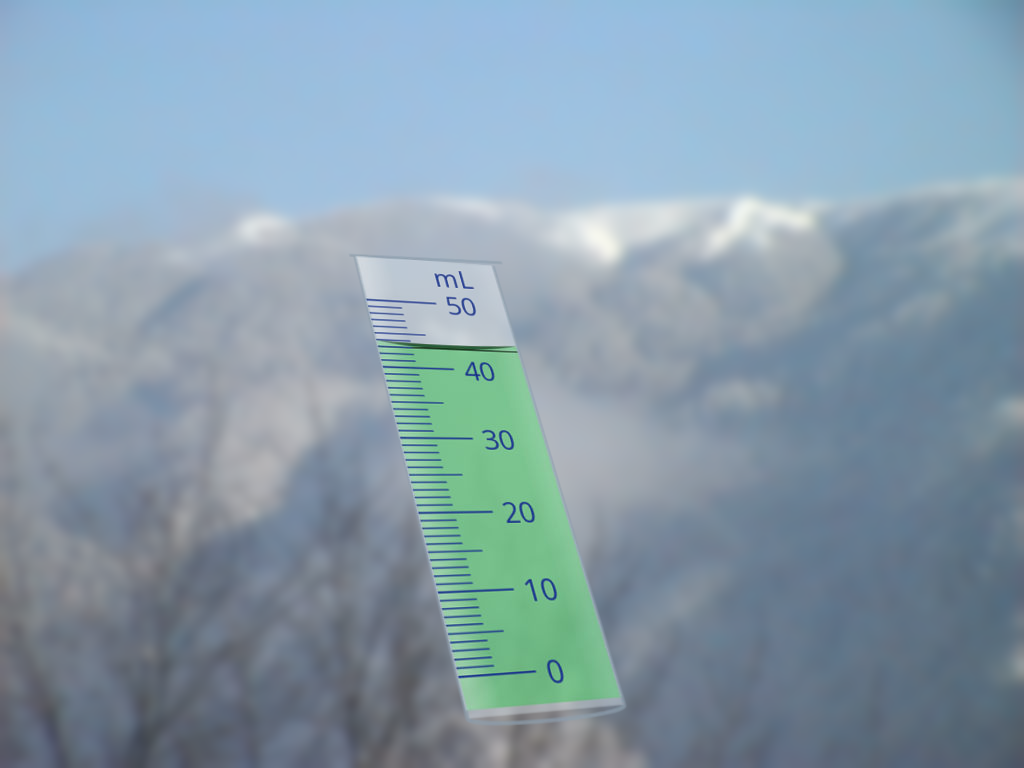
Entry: {"value": 43, "unit": "mL"}
